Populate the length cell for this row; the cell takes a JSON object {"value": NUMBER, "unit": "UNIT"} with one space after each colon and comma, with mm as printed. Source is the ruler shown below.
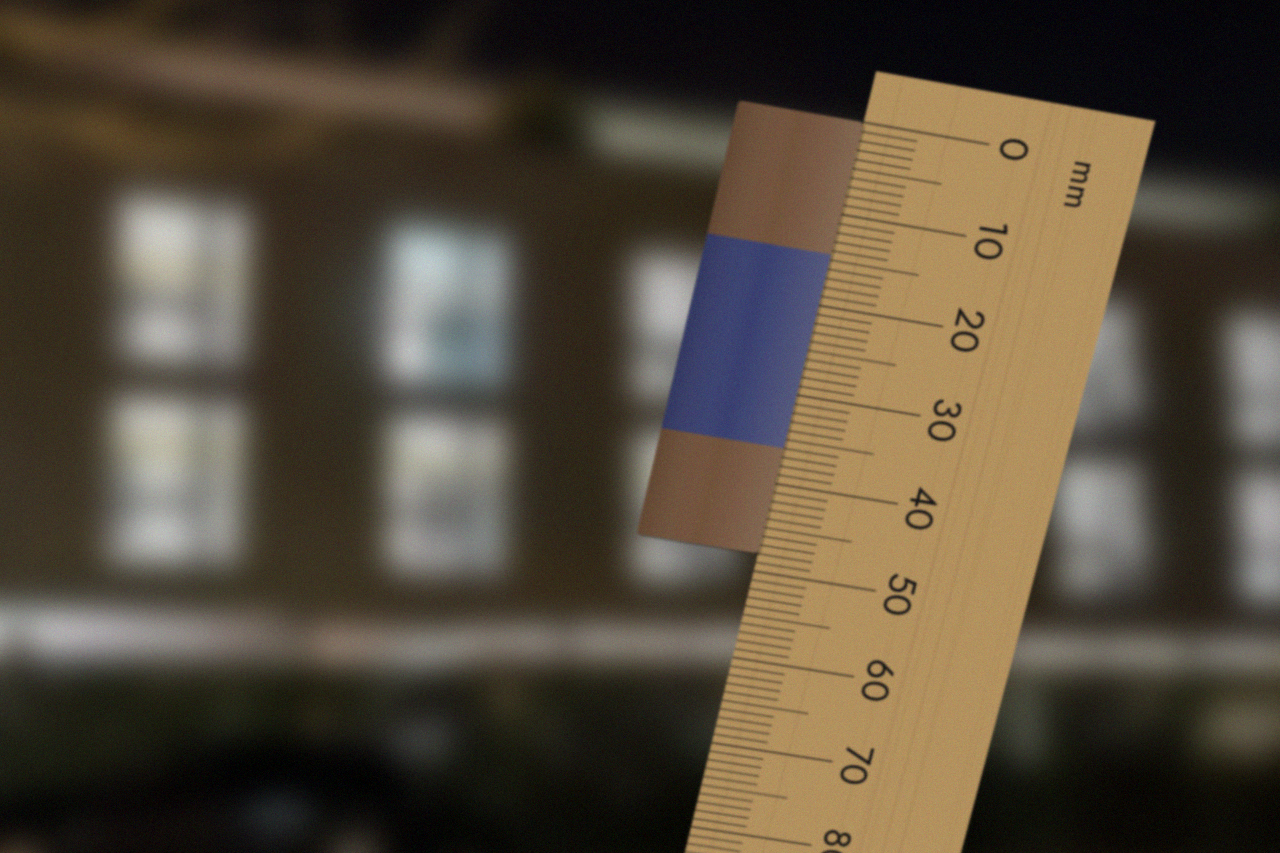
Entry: {"value": 48, "unit": "mm"}
